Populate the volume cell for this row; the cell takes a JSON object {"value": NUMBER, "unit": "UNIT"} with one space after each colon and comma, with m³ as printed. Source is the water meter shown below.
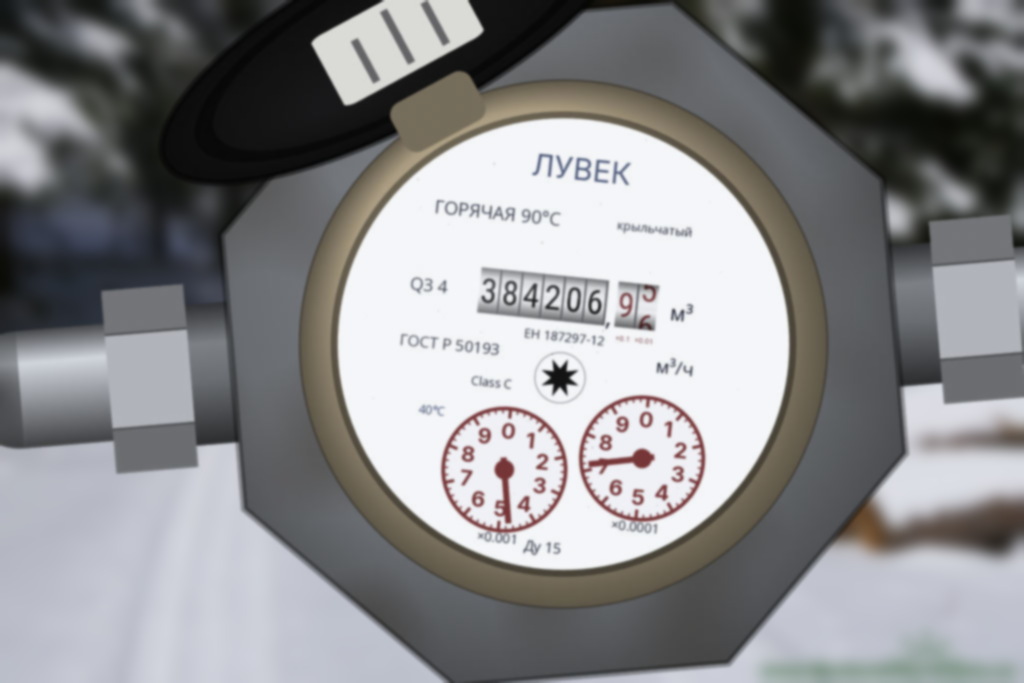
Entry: {"value": 384206.9547, "unit": "m³"}
